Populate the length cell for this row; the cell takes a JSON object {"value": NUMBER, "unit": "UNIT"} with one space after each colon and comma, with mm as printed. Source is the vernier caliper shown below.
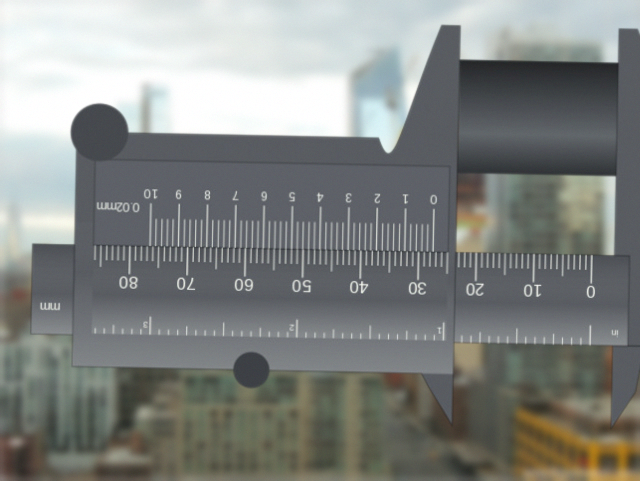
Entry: {"value": 27.5, "unit": "mm"}
